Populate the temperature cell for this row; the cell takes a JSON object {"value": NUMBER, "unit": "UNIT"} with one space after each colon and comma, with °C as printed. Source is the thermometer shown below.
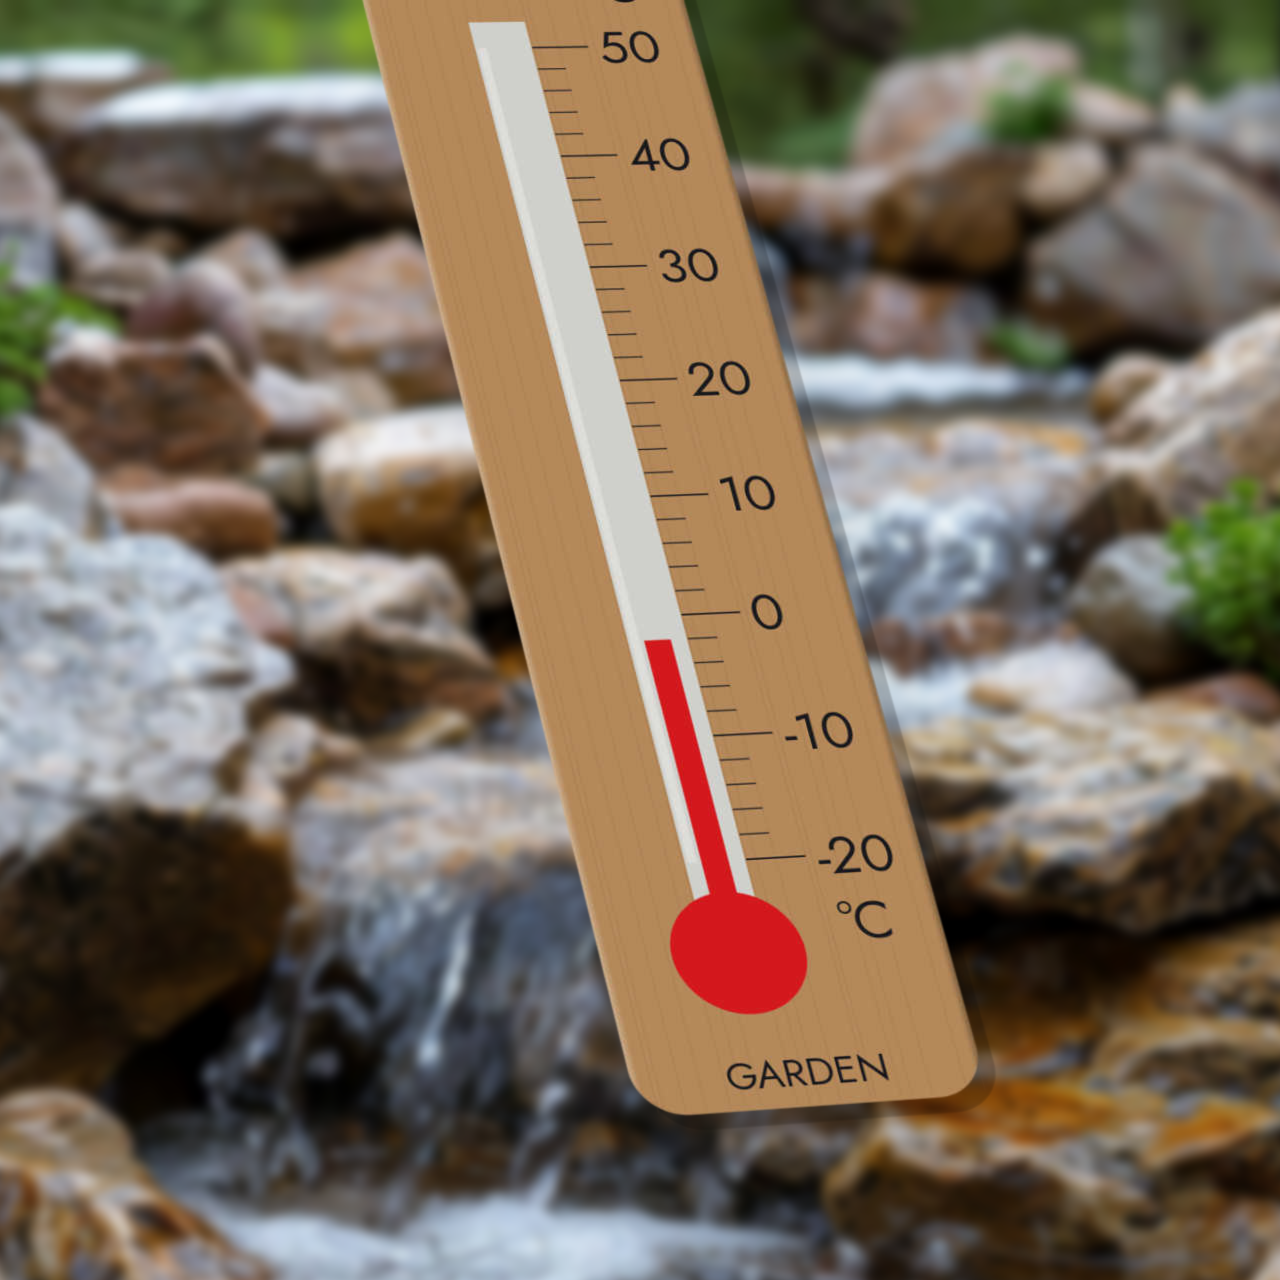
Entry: {"value": -2, "unit": "°C"}
